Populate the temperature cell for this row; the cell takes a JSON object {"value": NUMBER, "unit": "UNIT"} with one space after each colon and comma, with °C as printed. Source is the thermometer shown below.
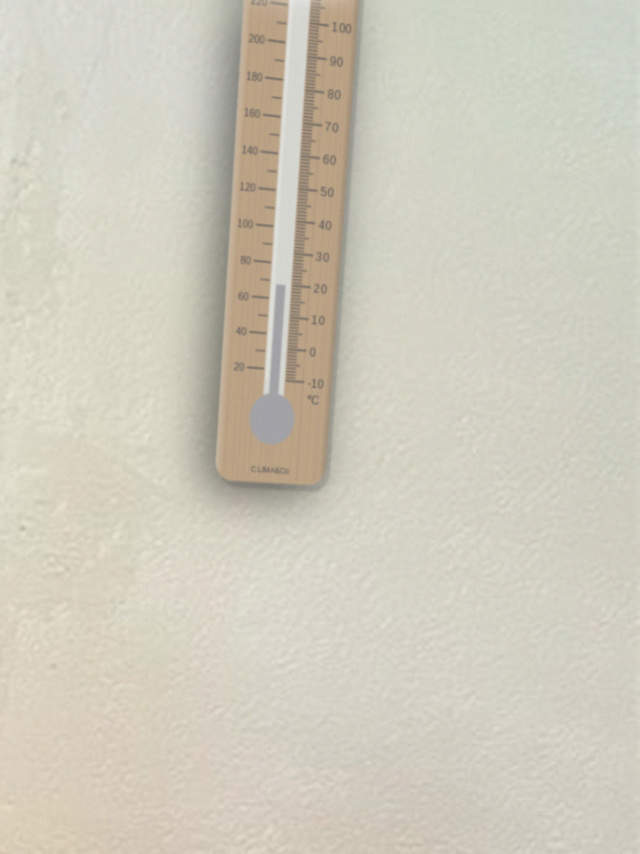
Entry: {"value": 20, "unit": "°C"}
